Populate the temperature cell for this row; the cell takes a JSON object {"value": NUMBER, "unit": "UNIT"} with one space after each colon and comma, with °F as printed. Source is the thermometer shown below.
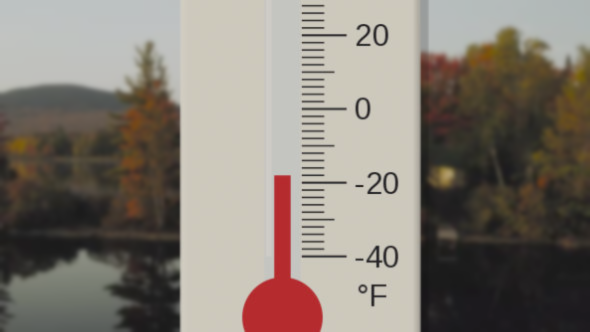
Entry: {"value": -18, "unit": "°F"}
